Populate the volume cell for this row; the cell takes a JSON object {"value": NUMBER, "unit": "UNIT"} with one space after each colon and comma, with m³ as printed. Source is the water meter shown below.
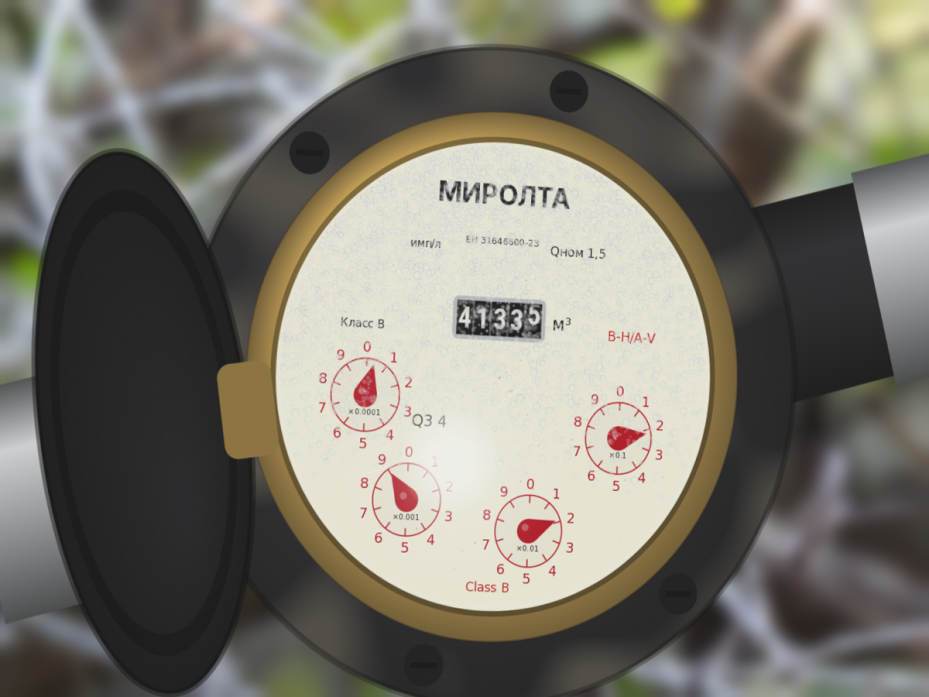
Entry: {"value": 41335.2190, "unit": "m³"}
